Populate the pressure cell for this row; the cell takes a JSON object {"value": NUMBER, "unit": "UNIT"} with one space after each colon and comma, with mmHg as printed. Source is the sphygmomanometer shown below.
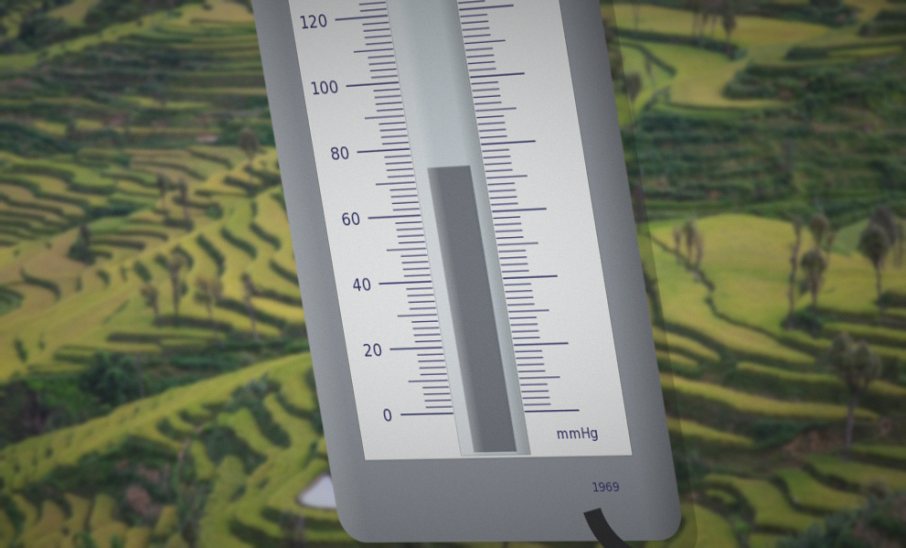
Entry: {"value": 74, "unit": "mmHg"}
